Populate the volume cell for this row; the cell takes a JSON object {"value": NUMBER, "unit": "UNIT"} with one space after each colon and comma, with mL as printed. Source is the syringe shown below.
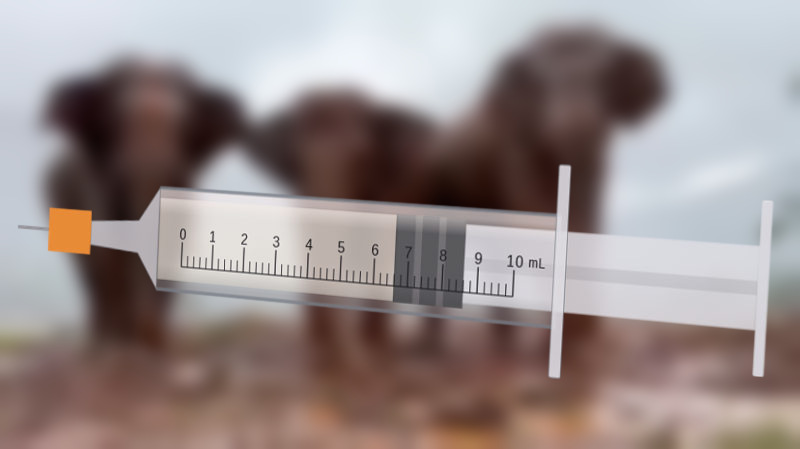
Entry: {"value": 6.6, "unit": "mL"}
